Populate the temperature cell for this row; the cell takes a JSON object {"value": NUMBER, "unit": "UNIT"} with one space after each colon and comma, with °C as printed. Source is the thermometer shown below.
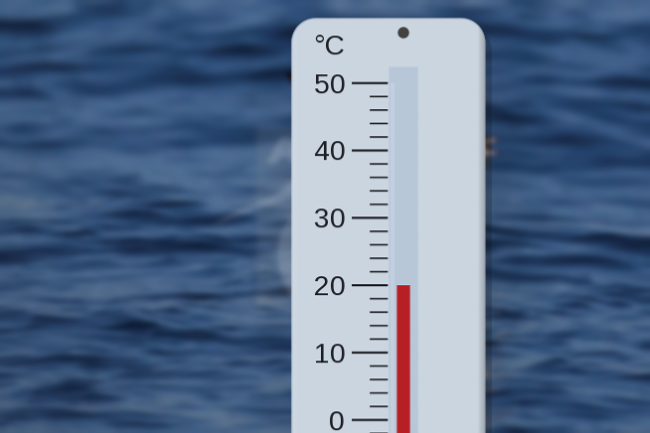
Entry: {"value": 20, "unit": "°C"}
